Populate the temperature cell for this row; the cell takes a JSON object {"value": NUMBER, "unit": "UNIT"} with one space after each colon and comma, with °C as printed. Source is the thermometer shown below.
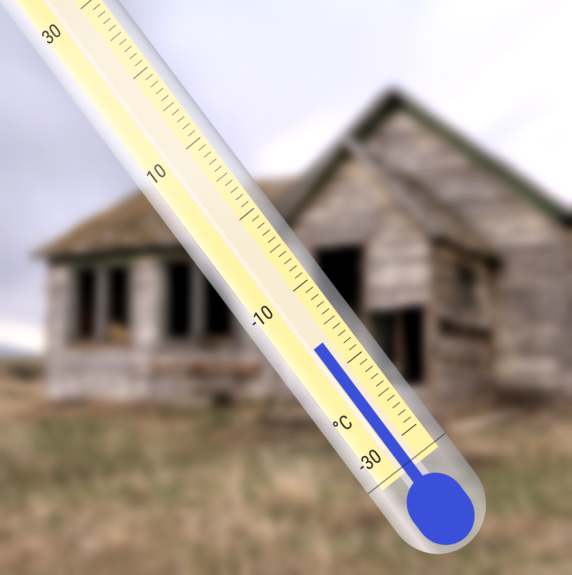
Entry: {"value": -16.5, "unit": "°C"}
